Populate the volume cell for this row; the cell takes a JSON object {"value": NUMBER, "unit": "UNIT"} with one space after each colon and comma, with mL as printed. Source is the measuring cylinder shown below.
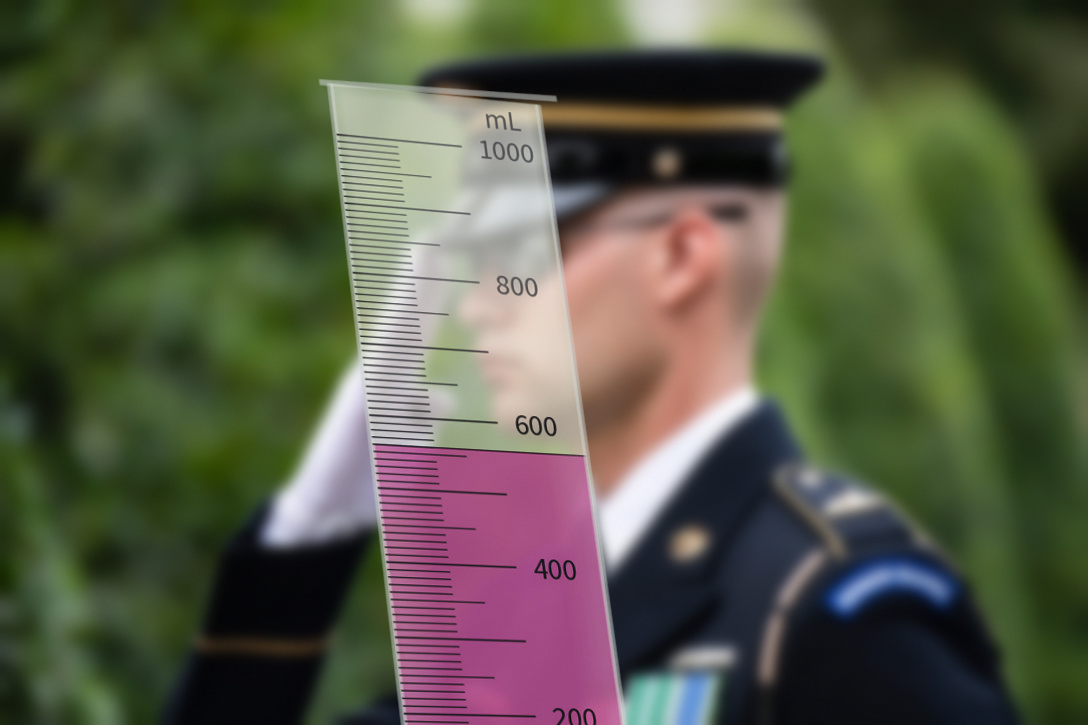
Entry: {"value": 560, "unit": "mL"}
